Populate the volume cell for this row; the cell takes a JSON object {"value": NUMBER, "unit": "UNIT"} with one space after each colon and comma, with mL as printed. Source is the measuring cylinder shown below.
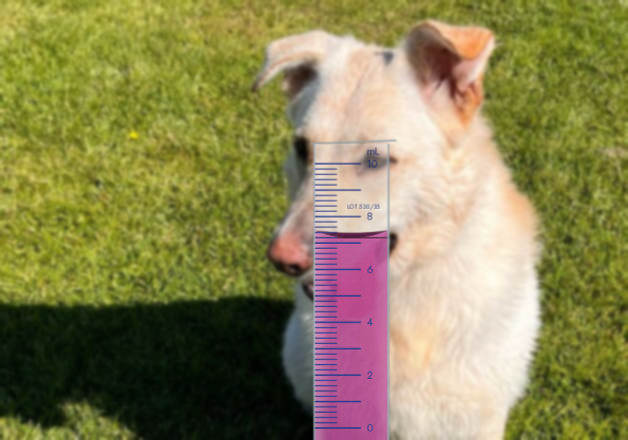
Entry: {"value": 7.2, "unit": "mL"}
